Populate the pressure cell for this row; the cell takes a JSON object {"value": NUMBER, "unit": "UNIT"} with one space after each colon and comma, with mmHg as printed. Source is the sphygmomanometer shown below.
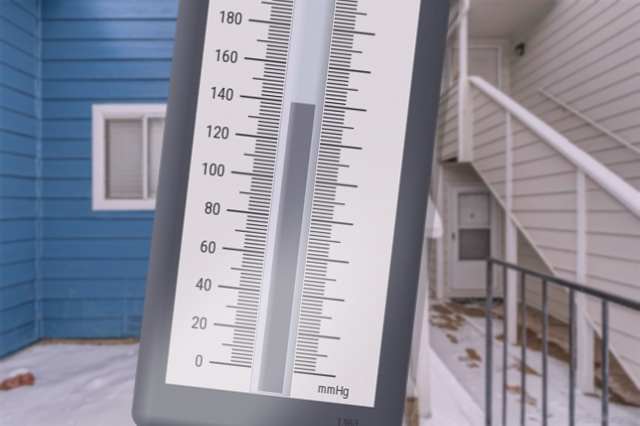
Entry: {"value": 140, "unit": "mmHg"}
